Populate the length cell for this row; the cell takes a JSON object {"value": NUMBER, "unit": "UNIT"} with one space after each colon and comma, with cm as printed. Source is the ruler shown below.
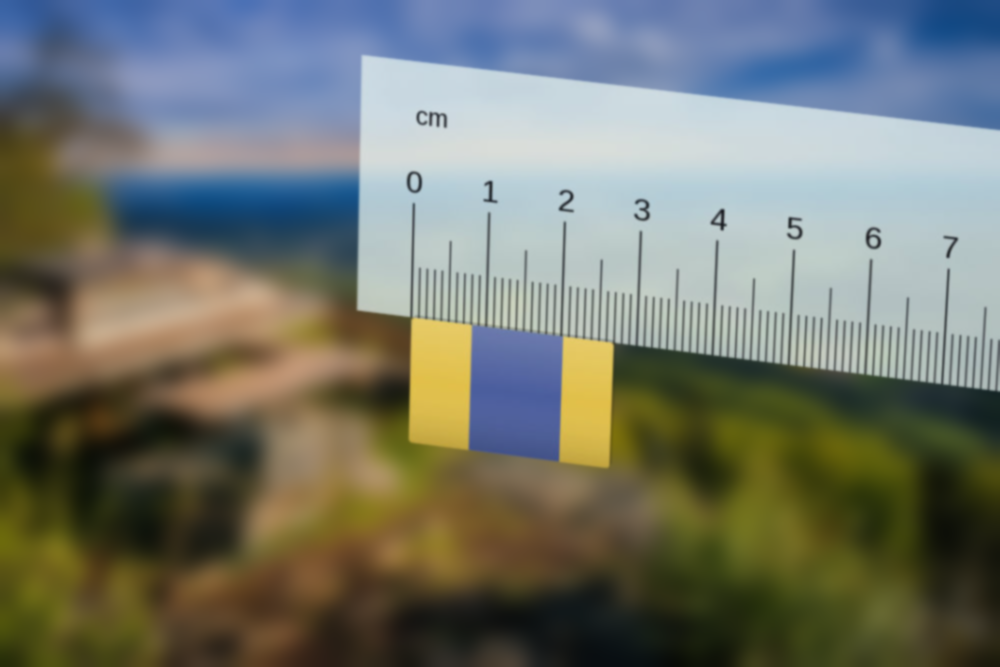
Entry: {"value": 2.7, "unit": "cm"}
